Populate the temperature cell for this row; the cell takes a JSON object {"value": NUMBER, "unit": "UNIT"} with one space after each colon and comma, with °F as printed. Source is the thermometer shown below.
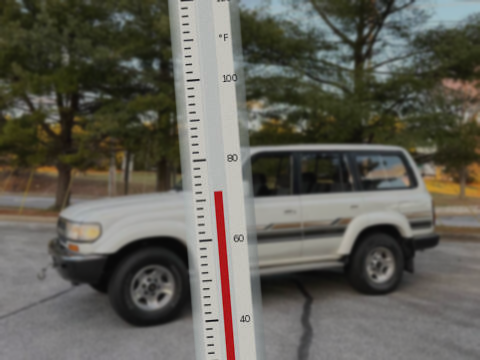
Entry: {"value": 72, "unit": "°F"}
